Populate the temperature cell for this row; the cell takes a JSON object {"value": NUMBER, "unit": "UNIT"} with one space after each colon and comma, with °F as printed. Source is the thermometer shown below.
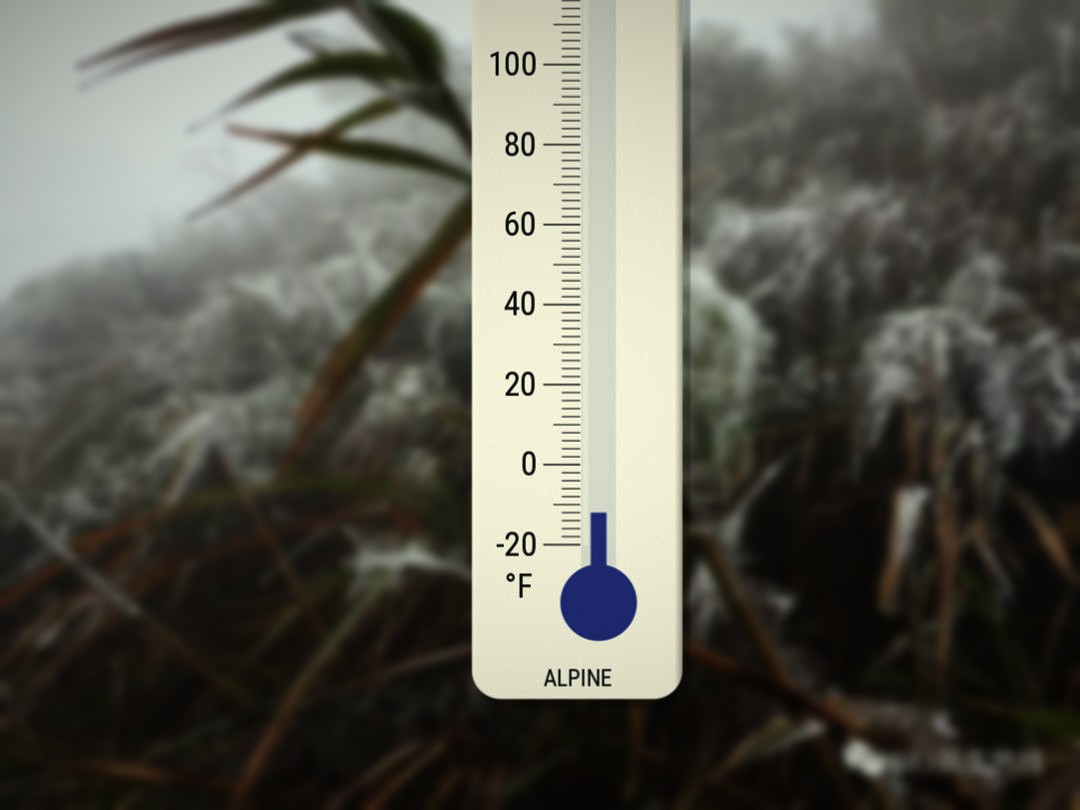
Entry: {"value": -12, "unit": "°F"}
